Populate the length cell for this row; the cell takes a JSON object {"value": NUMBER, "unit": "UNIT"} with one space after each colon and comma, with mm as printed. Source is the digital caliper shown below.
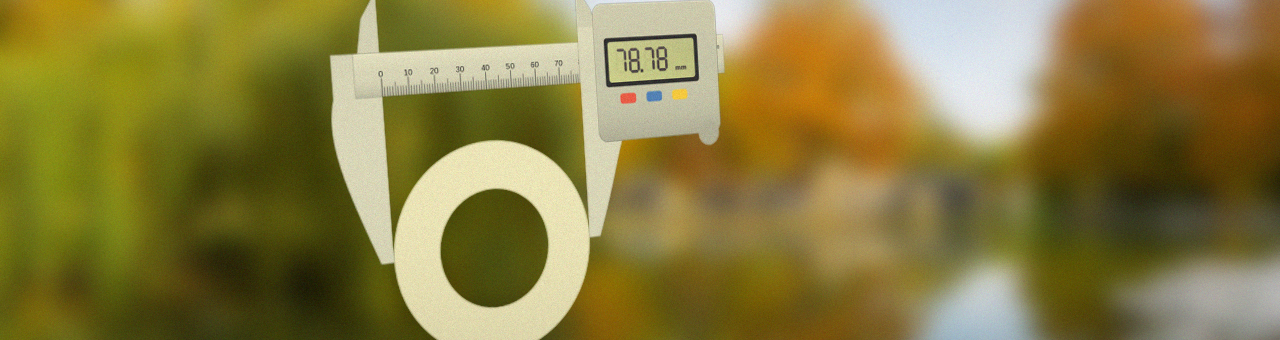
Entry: {"value": 78.78, "unit": "mm"}
